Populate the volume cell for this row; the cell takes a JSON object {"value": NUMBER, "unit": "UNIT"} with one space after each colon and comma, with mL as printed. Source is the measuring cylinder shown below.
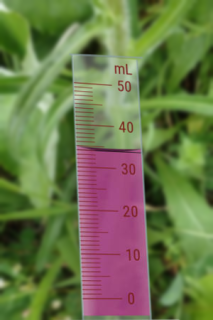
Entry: {"value": 34, "unit": "mL"}
